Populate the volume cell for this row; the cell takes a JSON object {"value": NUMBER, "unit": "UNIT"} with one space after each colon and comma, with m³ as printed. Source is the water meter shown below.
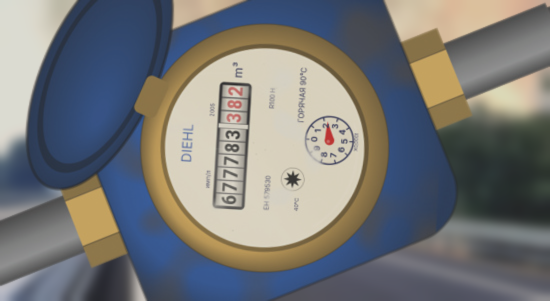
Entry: {"value": 677783.3822, "unit": "m³"}
